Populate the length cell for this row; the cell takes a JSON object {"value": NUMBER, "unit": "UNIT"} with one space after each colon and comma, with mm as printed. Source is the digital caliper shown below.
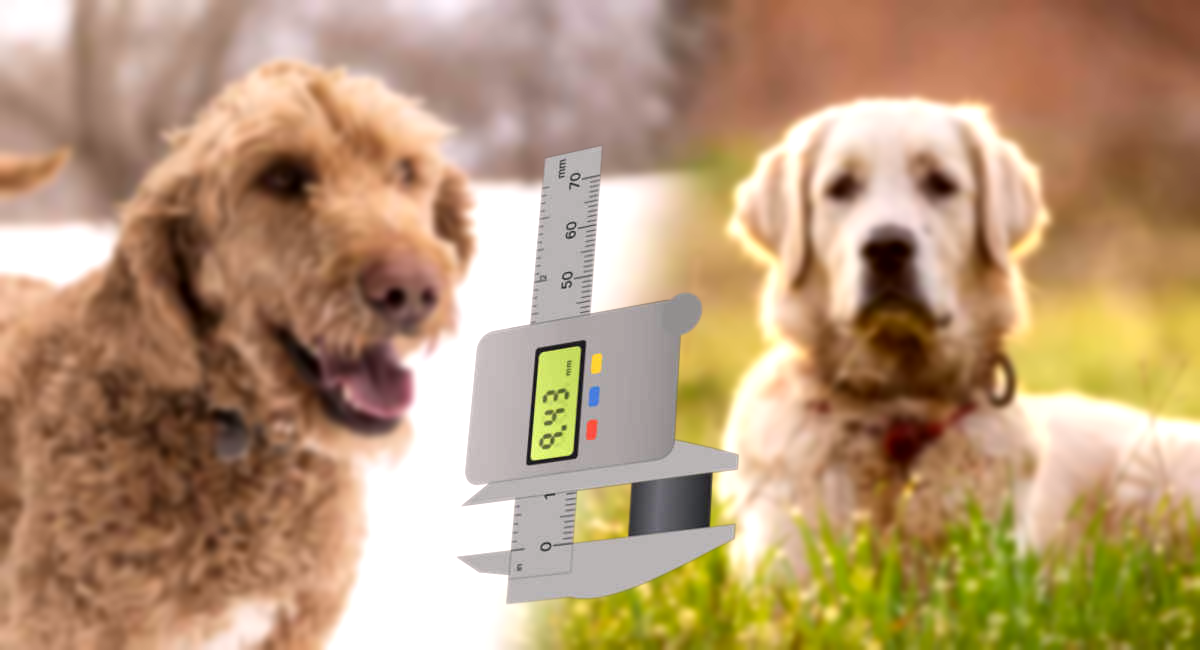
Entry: {"value": 9.43, "unit": "mm"}
